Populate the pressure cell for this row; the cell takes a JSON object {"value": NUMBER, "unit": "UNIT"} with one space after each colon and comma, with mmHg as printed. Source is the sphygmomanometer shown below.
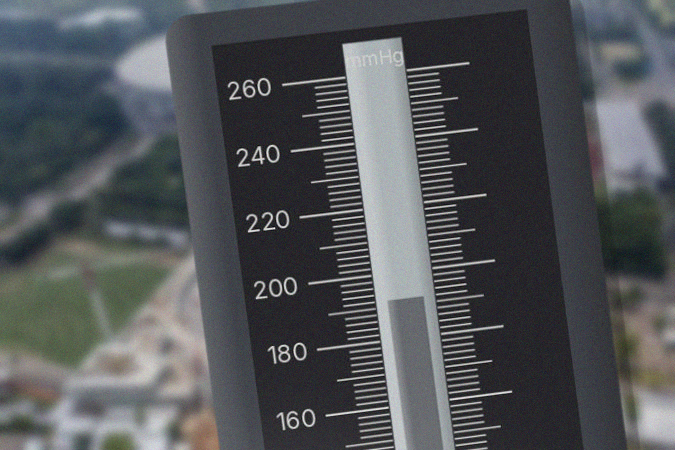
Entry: {"value": 192, "unit": "mmHg"}
